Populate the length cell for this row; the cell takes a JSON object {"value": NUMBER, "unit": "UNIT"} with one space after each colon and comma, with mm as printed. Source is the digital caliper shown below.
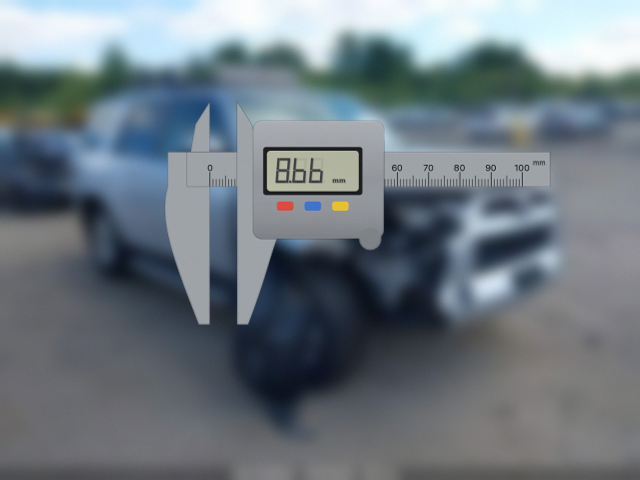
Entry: {"value": 8.66, "unit": "mm"}
